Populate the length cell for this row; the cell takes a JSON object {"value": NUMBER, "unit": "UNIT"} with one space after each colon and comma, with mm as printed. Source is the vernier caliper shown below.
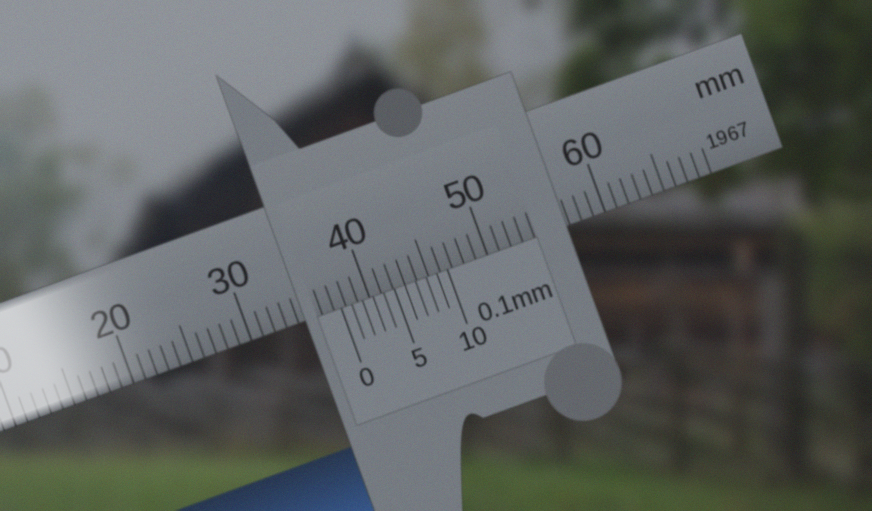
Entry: {"value": 37.6, "unit": "mm"}
